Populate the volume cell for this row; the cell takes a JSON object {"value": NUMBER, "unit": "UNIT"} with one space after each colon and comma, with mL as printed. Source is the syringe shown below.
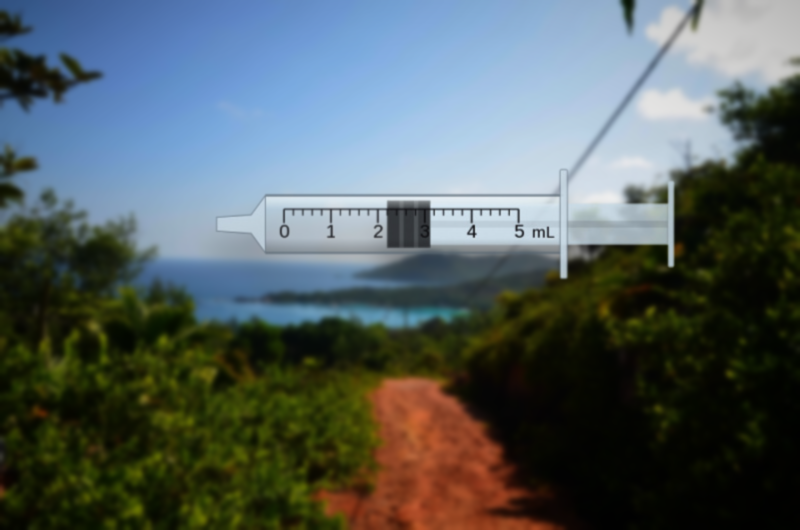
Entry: {"value": 2.2, "unit": "mL"}
